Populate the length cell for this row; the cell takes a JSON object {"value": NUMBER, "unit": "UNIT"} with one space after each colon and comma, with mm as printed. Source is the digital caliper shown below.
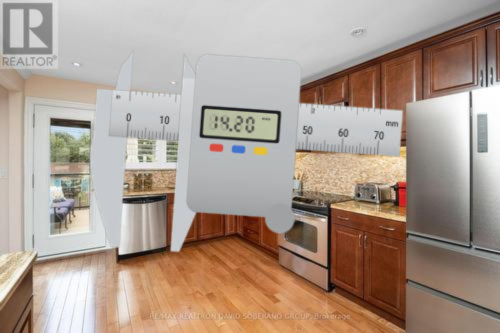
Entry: {"value": 14.20, "unit": "mm"}
